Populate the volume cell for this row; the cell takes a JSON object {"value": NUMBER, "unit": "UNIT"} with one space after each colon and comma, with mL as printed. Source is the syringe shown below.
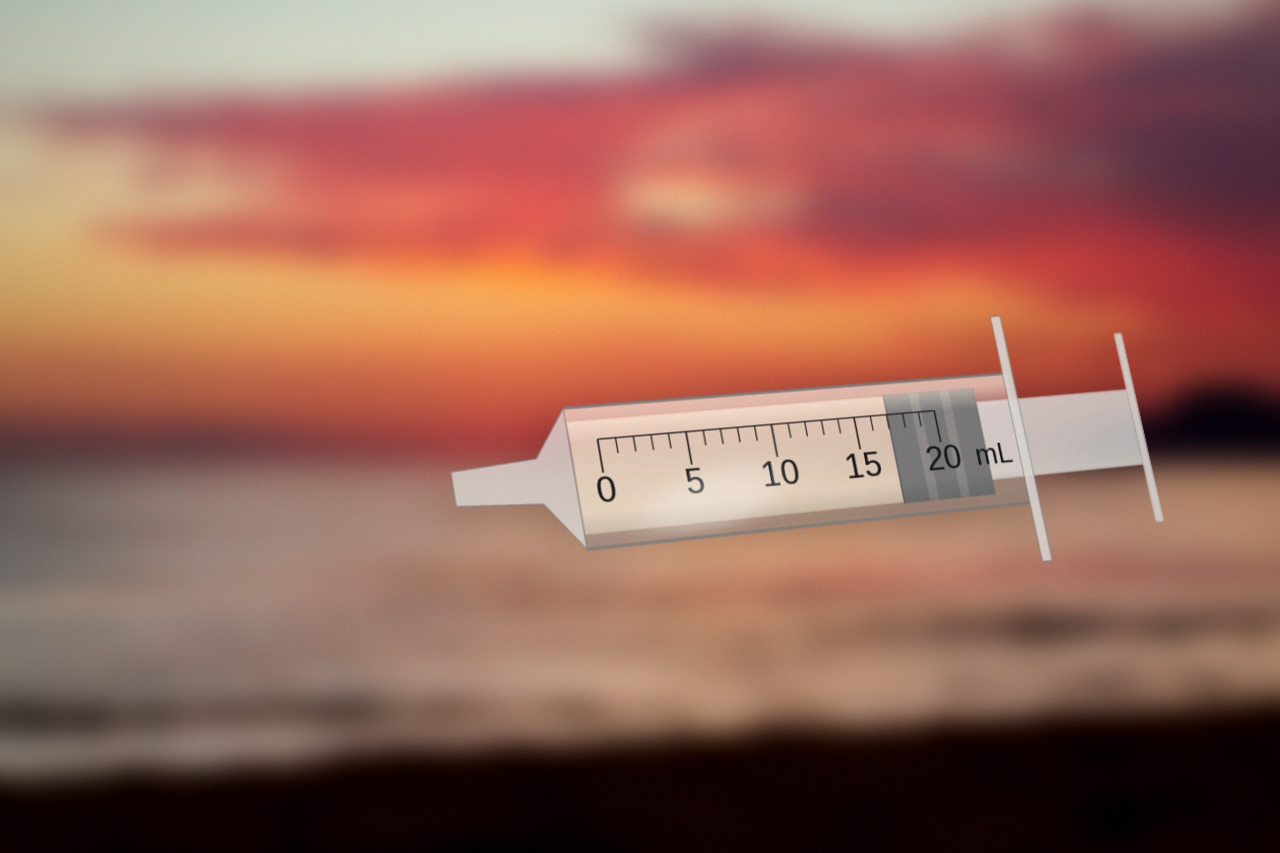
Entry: {"value": 17, "unit": "mL"}
